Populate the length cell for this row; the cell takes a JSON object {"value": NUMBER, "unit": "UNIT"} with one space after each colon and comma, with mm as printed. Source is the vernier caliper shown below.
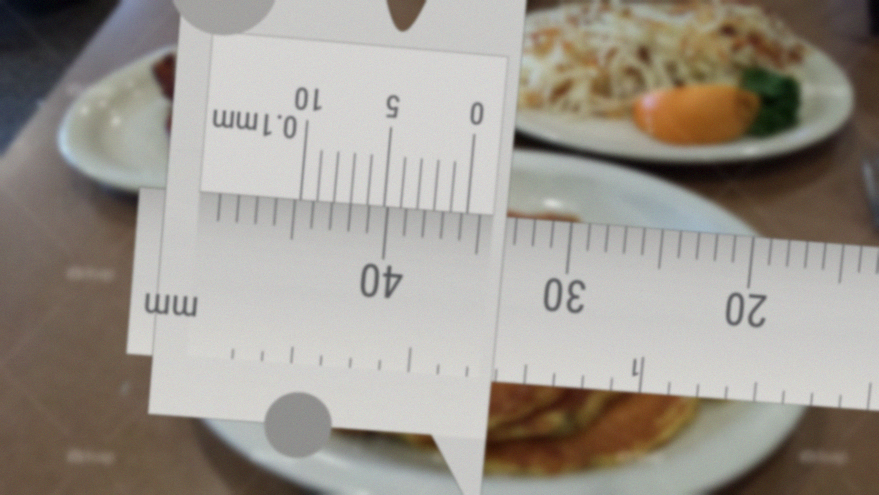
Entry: {"value": 35.7, "unit": "mm"}
